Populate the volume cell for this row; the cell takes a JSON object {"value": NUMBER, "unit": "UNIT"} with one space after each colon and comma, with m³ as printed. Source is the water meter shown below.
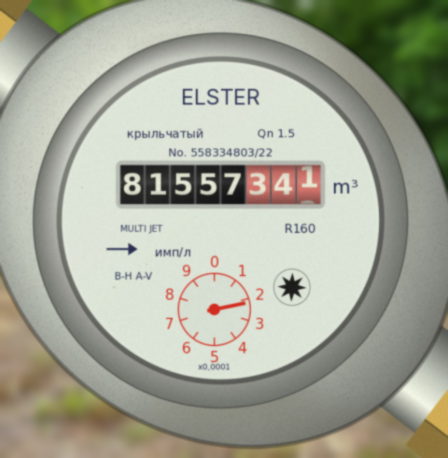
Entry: {"value": 81557.3412, "unit": "m³"}
